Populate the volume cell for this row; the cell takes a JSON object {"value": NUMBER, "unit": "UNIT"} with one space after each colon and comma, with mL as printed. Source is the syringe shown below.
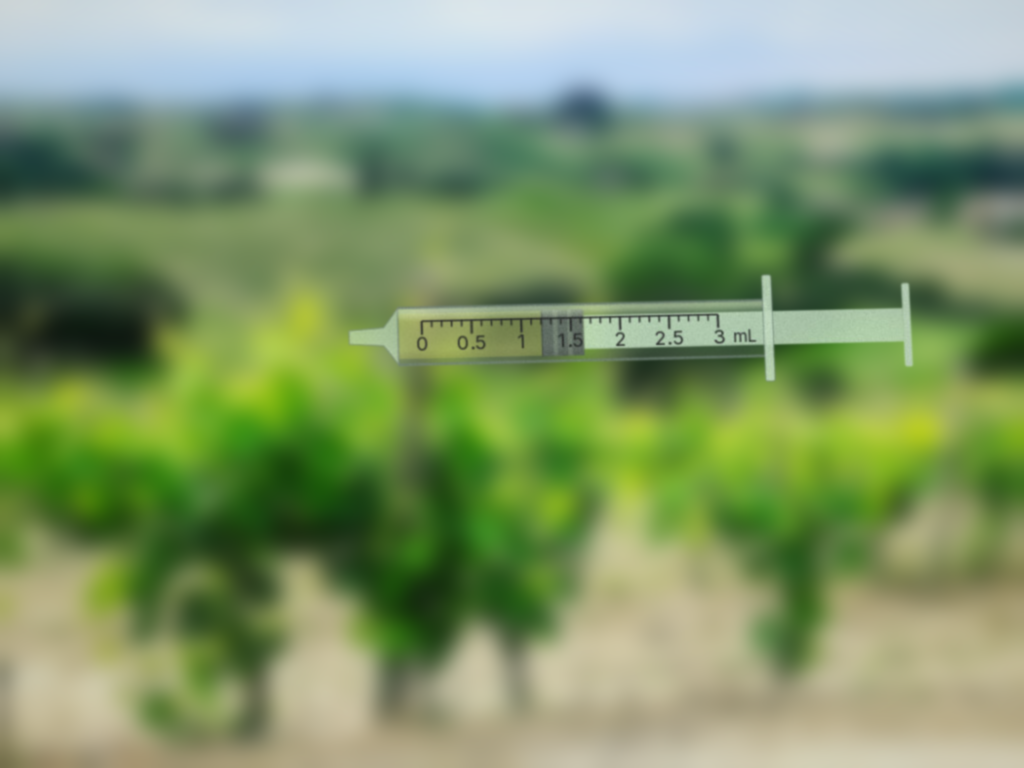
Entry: {"value": 1.2, "unit": "mL"}
